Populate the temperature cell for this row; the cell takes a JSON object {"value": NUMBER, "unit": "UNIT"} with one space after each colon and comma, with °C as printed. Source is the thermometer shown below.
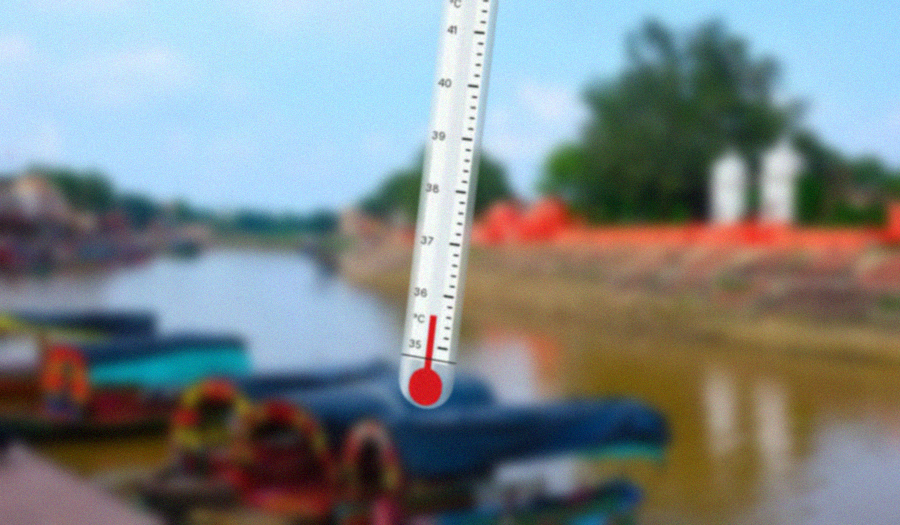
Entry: {"value": 35.6, "unit": "°C"}
